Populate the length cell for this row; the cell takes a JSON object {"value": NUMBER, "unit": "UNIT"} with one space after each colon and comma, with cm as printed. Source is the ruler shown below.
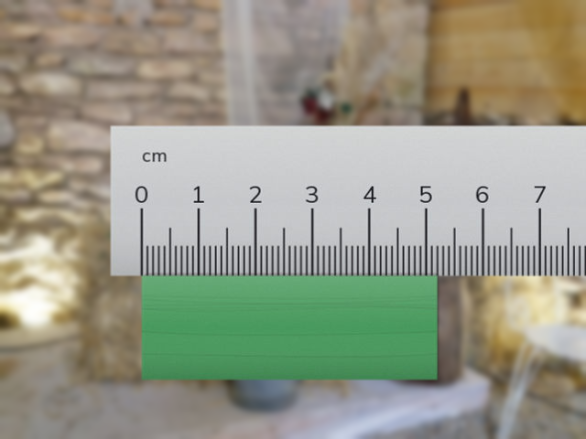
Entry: {"value": 5.2, "unit": "cm"}
